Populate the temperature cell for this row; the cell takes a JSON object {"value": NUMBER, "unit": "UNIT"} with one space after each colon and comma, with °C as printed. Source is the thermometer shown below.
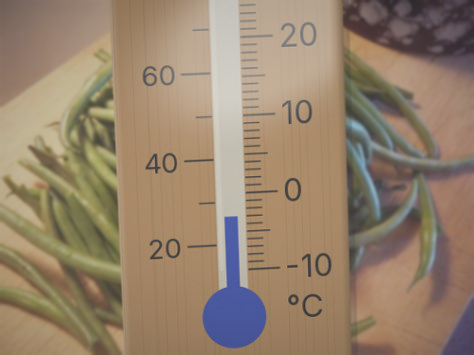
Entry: {"value": -3, "unit": "°C"}
